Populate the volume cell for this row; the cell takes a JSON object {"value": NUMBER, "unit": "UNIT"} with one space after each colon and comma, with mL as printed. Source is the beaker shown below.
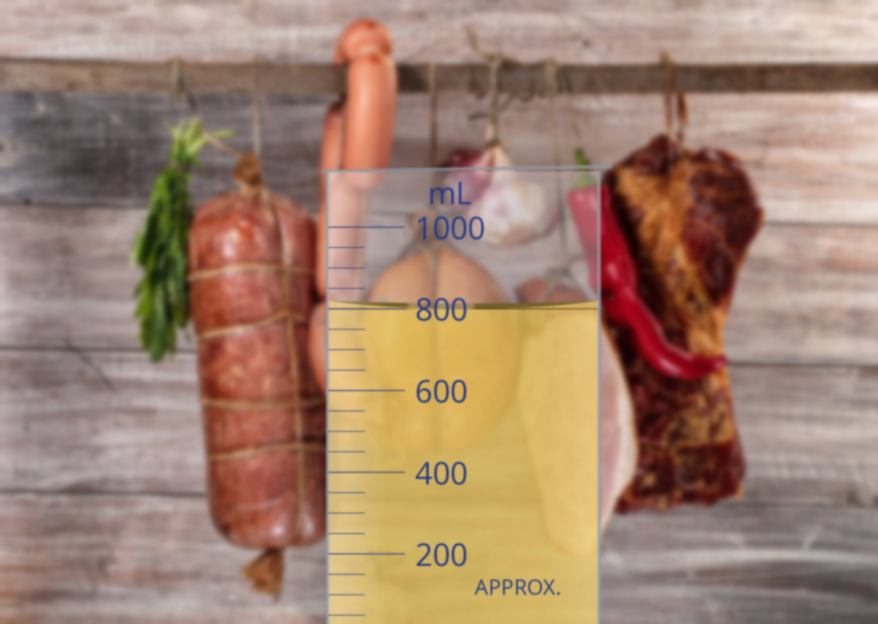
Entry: {"value": 800, "unit": "mL"}
